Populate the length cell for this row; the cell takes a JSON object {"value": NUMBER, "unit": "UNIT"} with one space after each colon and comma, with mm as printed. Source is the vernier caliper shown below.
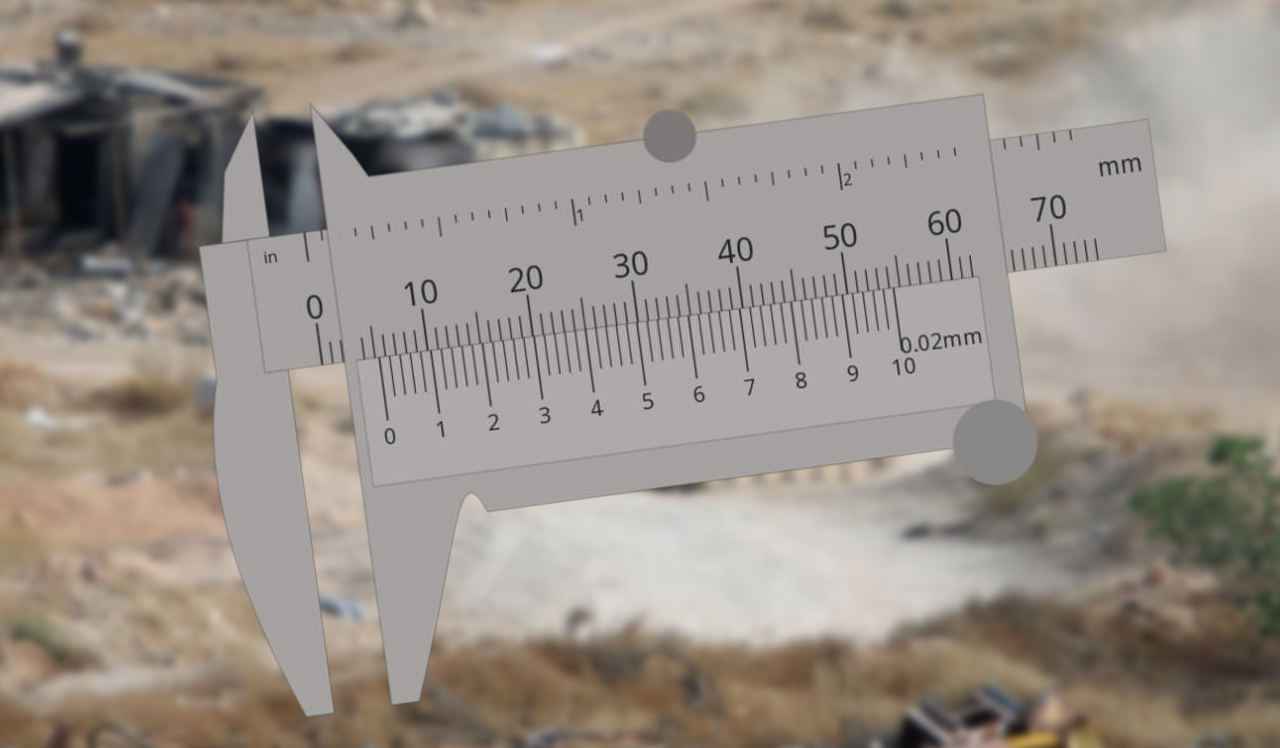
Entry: {"value": 5.4, "unit": "mm"}
